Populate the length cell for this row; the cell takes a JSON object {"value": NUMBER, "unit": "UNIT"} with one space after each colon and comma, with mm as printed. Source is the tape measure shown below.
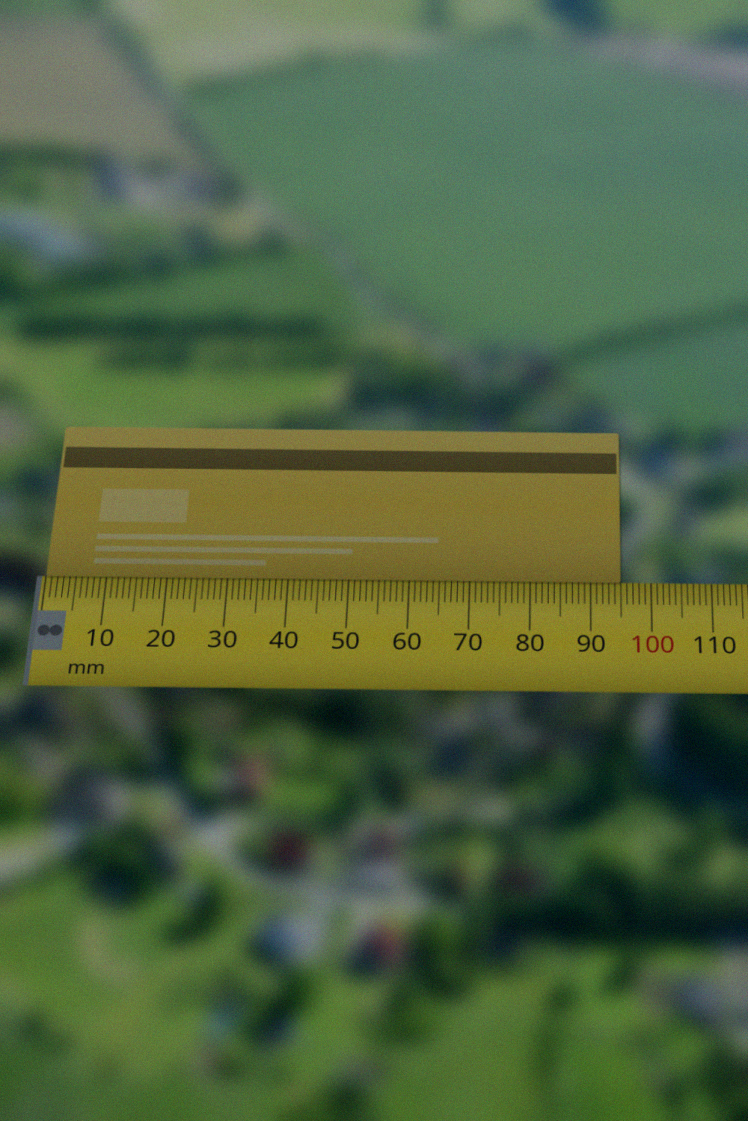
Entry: {"value": 95, "unit": "mm"}
